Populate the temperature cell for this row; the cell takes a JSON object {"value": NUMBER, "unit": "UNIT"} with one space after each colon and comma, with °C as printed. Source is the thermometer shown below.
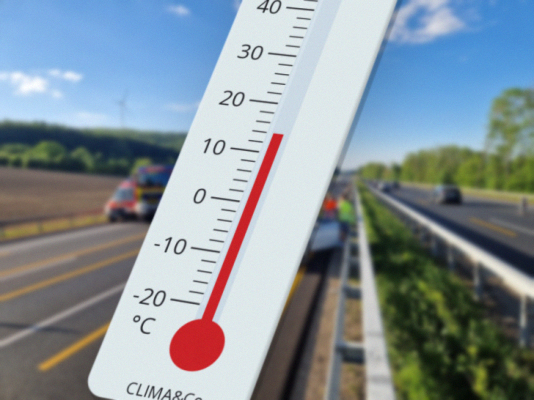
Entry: {"value": 14, "unit": "°C"}
